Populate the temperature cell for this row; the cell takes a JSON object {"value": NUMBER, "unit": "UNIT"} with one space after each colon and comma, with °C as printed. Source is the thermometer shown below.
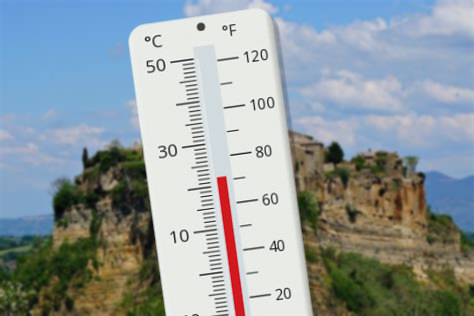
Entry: {"value": 22, "unit": "°C"}
